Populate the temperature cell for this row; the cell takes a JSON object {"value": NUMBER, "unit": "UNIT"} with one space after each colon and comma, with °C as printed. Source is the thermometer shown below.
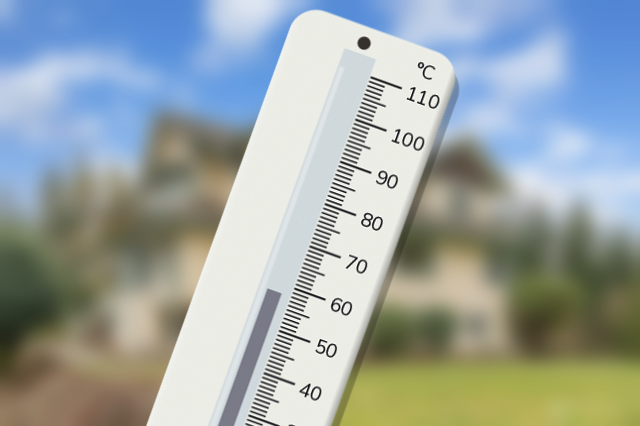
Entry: {"value": 58, "unit": "°C"}
